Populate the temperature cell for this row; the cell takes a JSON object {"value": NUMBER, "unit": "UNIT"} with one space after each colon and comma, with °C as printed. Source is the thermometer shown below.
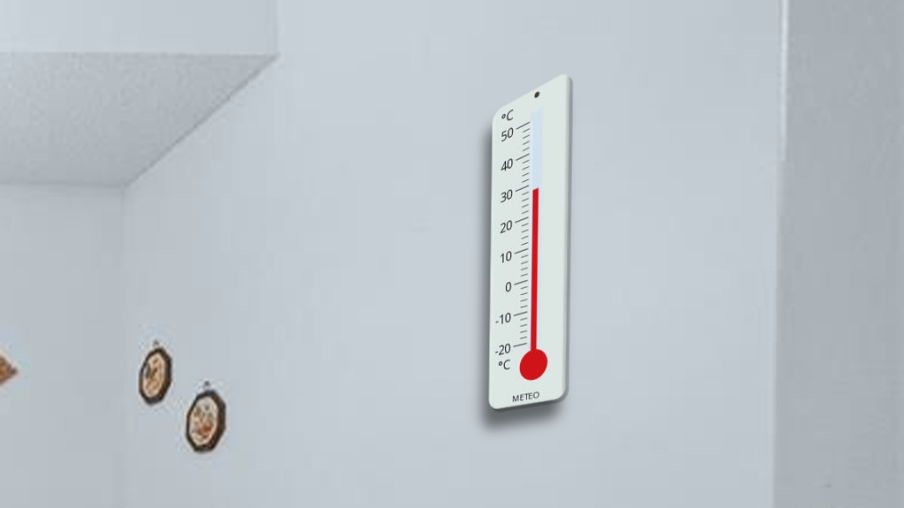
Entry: {"value": 28, "unit": "°C"}
